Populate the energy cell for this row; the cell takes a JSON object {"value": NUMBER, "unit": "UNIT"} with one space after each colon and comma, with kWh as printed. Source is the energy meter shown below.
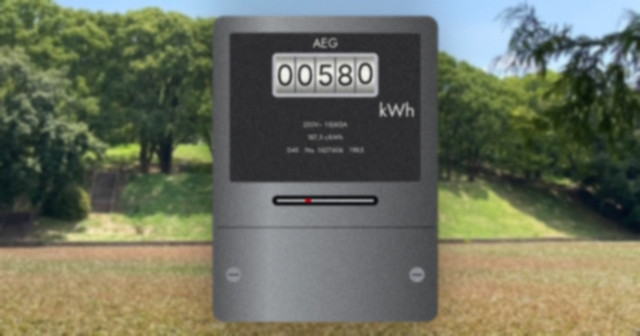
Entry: {"value": 580, "unit": "kWh"}
